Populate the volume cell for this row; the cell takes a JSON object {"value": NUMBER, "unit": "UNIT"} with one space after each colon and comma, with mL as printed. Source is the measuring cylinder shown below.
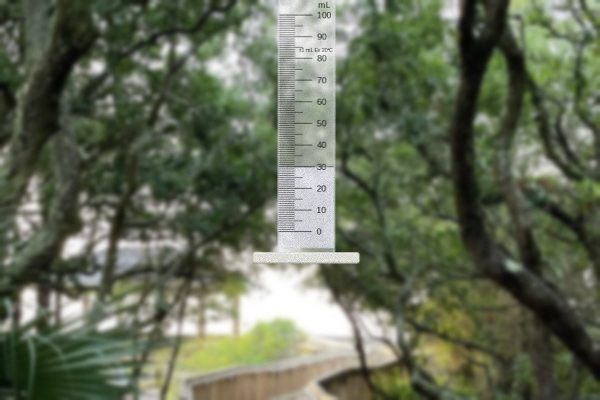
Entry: {"value": 30, "unit": "mL"}
